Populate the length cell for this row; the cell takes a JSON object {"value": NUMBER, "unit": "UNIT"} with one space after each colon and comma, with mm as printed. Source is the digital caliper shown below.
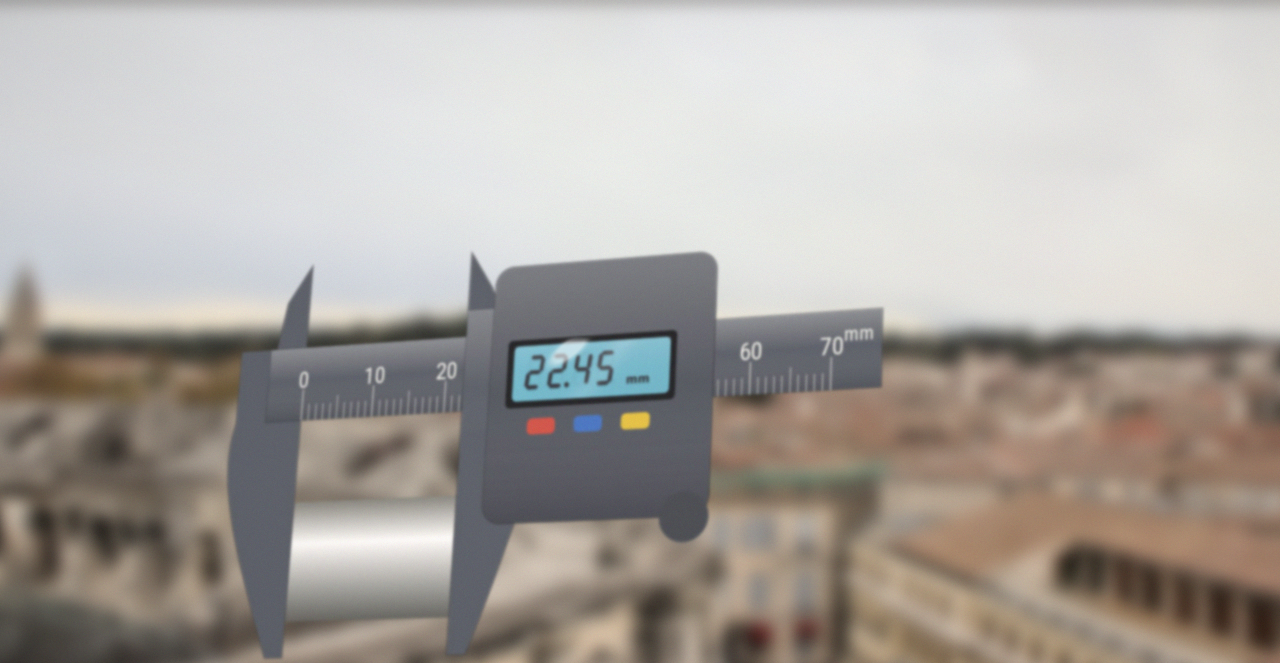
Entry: {"value": 22.45, "unit": "mm"}
